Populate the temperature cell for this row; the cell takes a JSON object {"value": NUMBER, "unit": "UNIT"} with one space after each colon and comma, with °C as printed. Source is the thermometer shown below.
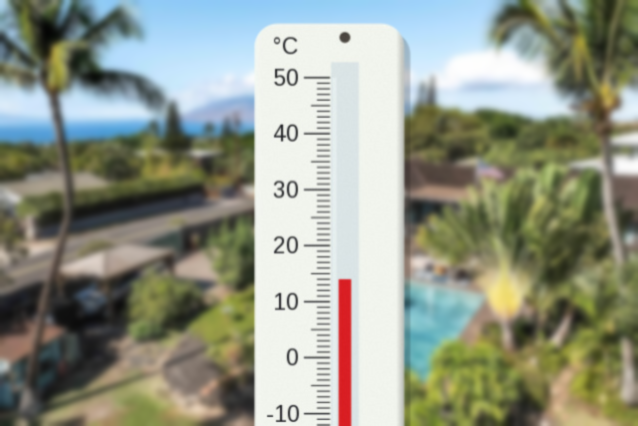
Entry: {"value": 14, "unit": "°C"}
